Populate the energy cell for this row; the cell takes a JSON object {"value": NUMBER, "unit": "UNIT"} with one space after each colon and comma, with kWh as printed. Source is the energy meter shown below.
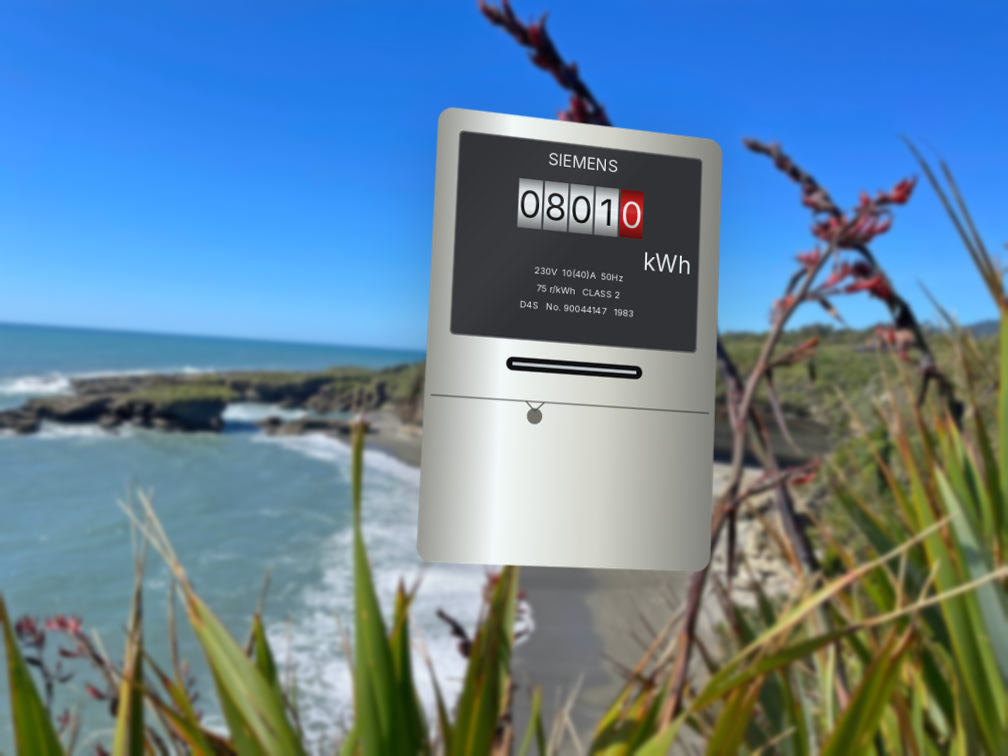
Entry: {"value": 801.0, "unit": "kWh"}
